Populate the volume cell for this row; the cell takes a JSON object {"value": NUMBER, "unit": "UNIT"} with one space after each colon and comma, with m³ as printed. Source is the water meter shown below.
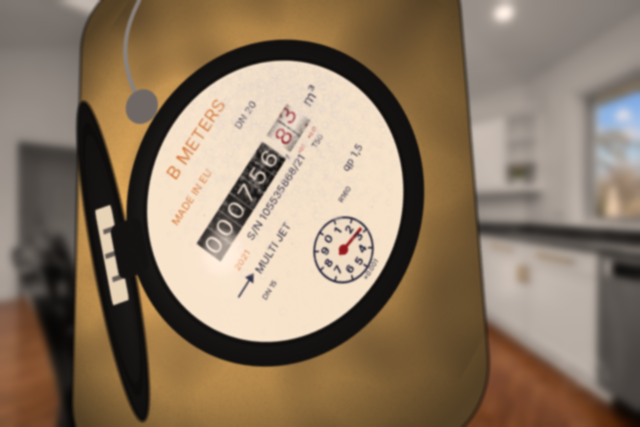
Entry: {"value": 756.832, "unit": "m³"}
